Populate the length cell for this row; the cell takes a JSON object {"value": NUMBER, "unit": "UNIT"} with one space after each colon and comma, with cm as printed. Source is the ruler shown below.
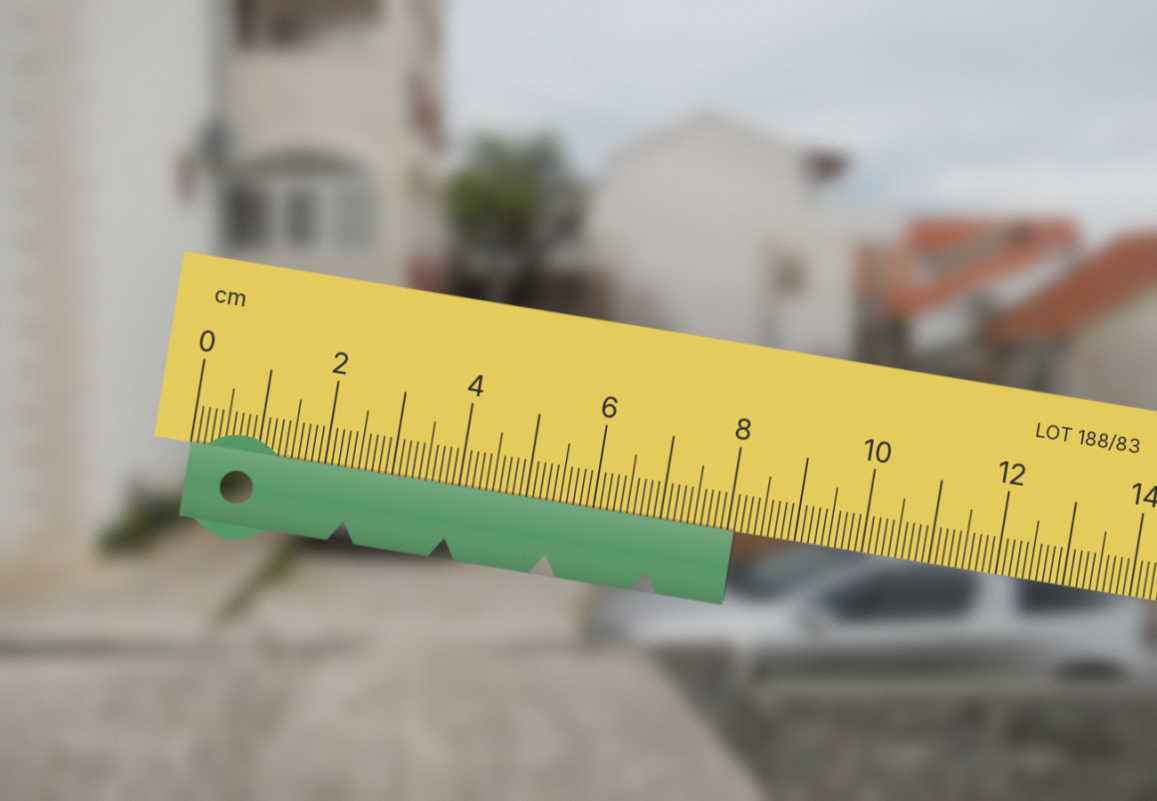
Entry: {"value": 8.1, "unit": "cm"}
